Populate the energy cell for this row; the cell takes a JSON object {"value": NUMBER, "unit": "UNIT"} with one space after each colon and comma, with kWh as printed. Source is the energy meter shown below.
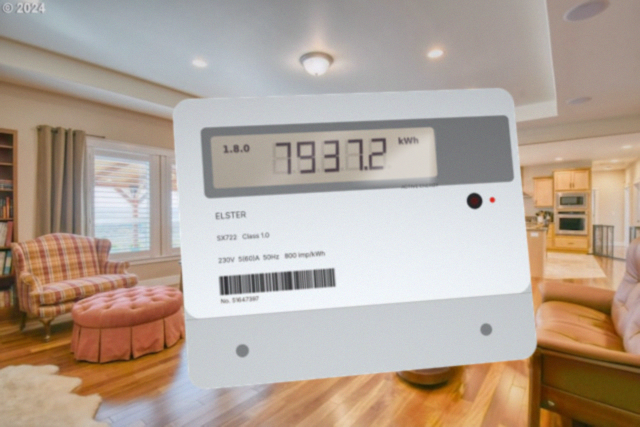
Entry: {"value": 7937.2, "unit": "kWh"}
